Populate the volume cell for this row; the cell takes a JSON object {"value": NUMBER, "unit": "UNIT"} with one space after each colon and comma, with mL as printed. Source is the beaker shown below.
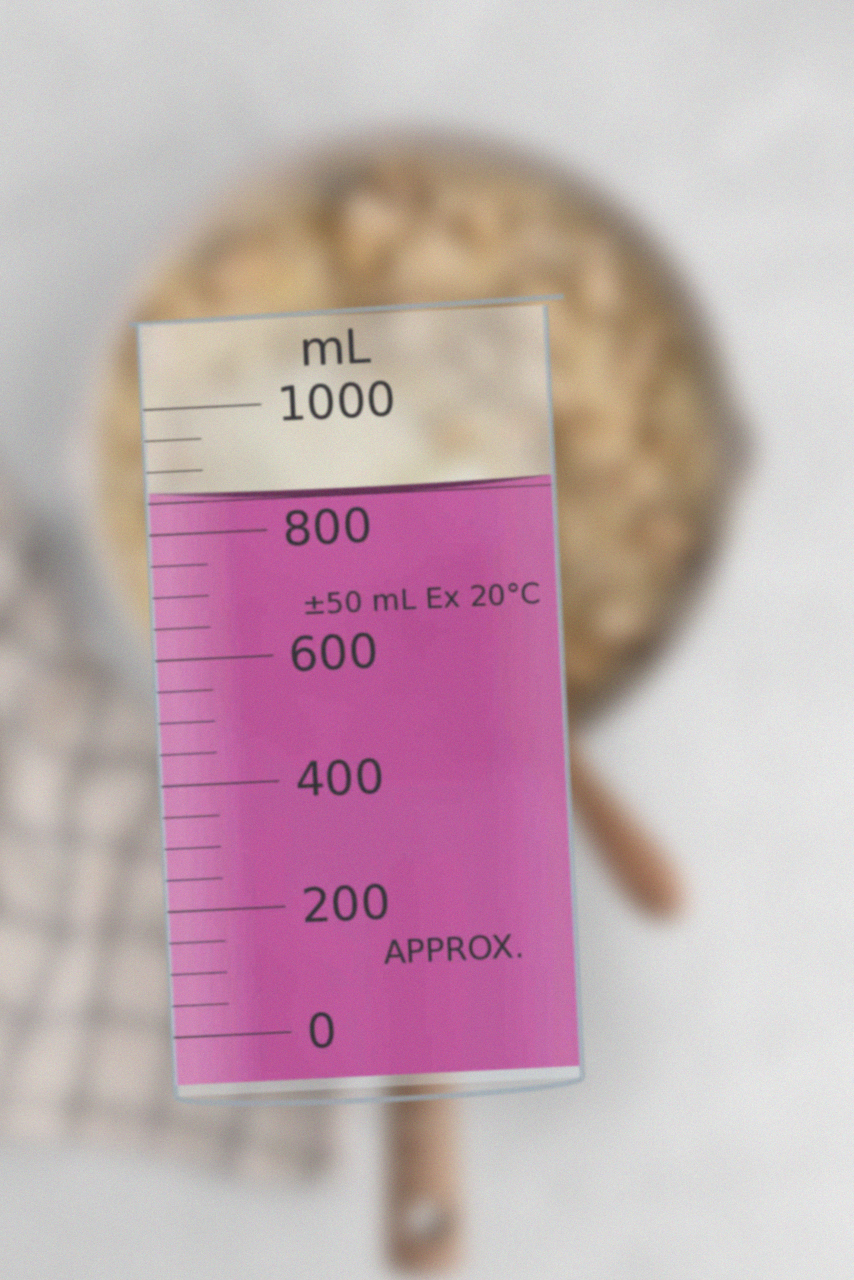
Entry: {"value": 850, "unit": "mL"}
